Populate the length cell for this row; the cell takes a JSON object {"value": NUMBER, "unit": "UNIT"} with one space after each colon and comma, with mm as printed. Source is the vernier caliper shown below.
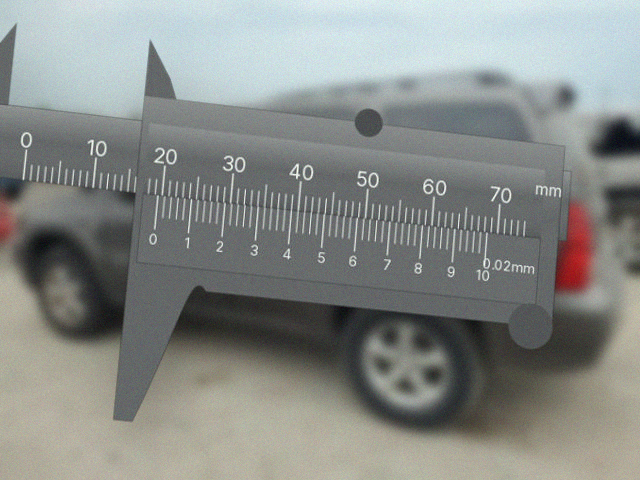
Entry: {"value": 19.4, "unit": "mm"}
